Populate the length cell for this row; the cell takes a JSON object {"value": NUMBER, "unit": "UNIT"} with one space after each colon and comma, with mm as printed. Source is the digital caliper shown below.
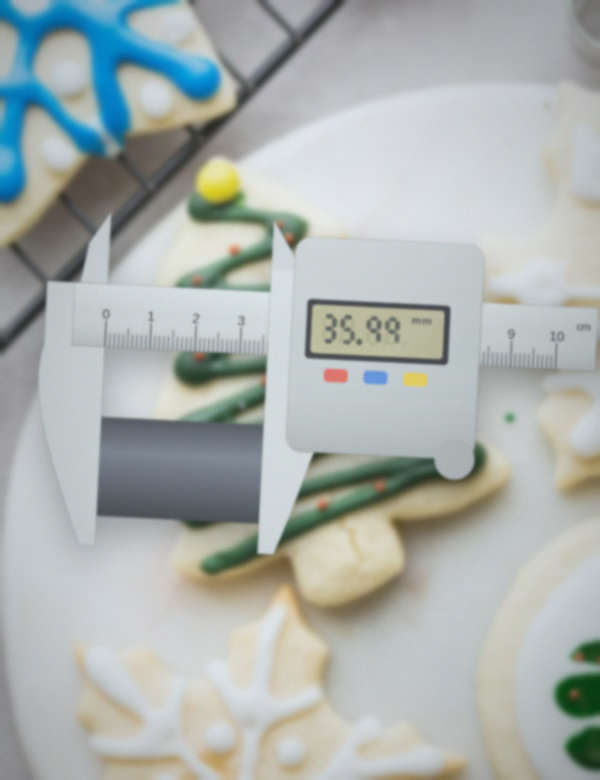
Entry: {"value": 35.99, "unit": "mm"}
